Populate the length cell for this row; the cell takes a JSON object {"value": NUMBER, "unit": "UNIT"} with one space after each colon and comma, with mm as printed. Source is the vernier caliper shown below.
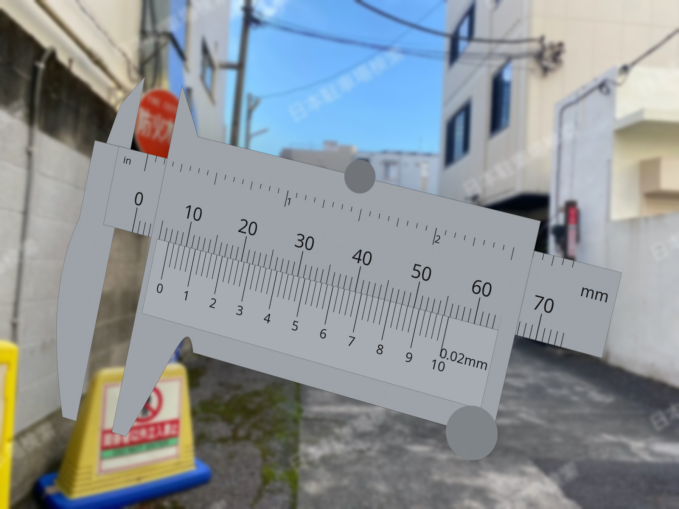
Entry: {"value": 6.8, "unit": "mm"}
